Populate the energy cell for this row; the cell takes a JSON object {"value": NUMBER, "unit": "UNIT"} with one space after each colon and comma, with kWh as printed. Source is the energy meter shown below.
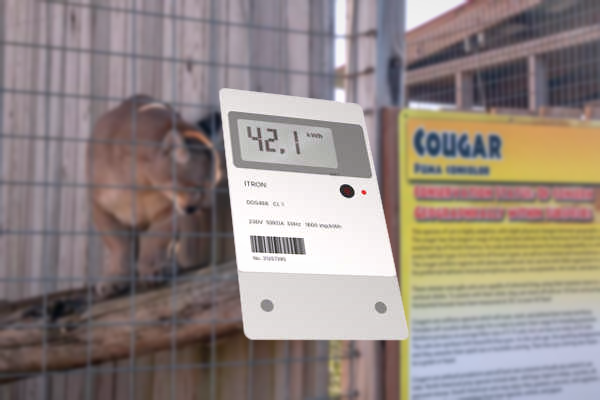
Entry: {"value": 42.1, "unit": "kWh"}
